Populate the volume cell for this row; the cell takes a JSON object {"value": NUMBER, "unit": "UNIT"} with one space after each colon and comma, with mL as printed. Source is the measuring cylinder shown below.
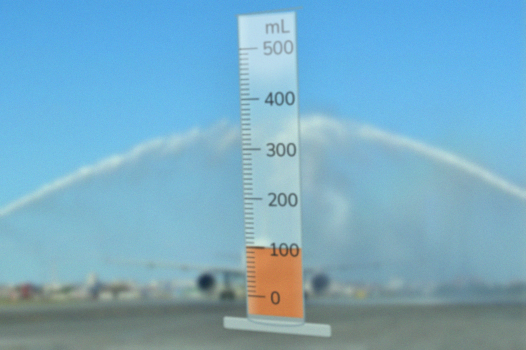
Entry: {"value": 100, "unit": "mL"}
